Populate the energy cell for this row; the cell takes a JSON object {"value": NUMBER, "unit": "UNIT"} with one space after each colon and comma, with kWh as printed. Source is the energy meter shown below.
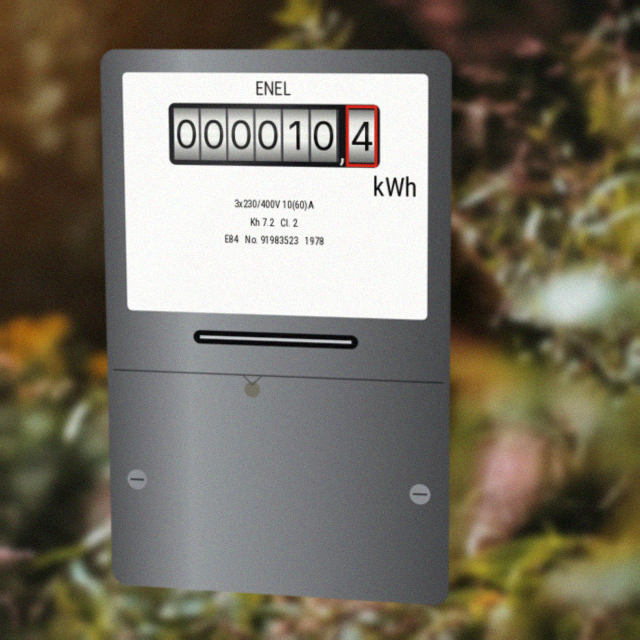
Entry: {"value": 10.4, "unit": "kWh"}
